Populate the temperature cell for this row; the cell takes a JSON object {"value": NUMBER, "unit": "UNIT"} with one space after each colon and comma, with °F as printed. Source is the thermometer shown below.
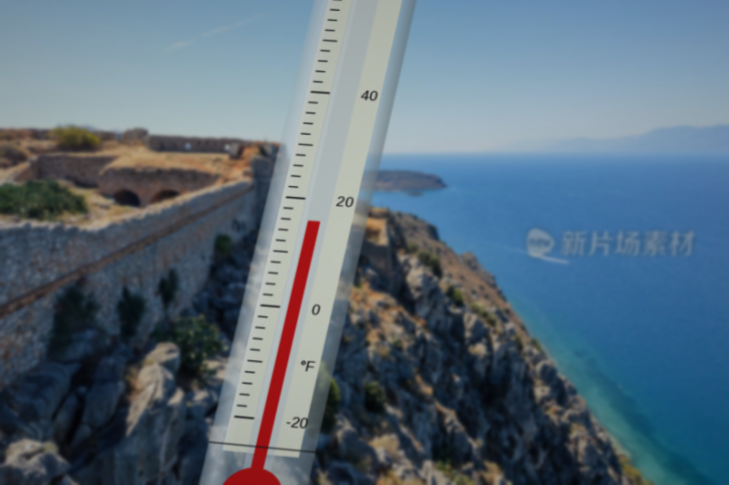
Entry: {"value": 16, "unit": "°F"}
